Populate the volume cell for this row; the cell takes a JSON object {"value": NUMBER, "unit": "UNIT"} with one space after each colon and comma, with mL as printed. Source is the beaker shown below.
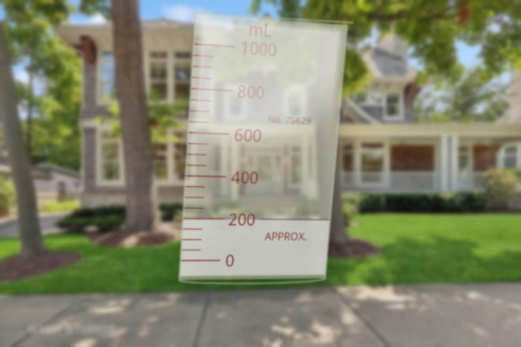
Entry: {"value": 200, "unit": "mL"}
